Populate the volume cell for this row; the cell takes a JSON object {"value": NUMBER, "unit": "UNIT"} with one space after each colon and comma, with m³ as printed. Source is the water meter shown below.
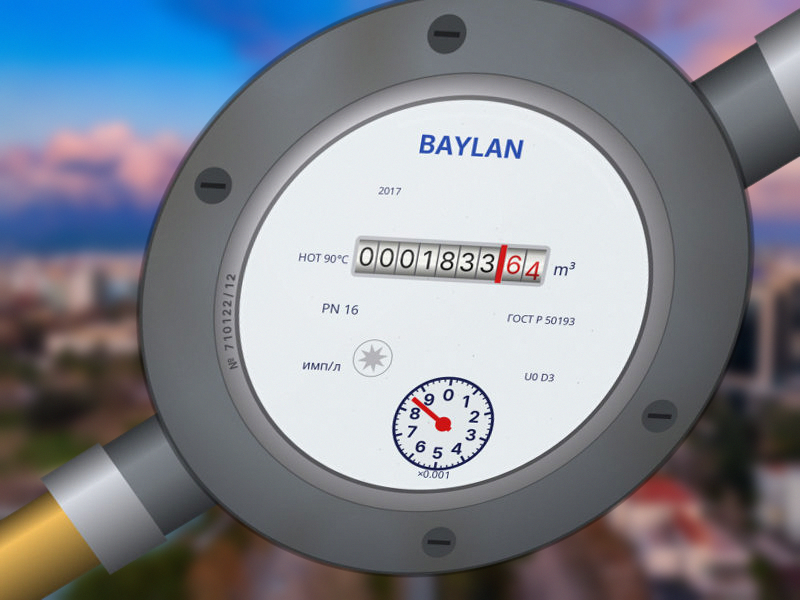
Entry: {"value": 1833.638, "unit": "m³"}
